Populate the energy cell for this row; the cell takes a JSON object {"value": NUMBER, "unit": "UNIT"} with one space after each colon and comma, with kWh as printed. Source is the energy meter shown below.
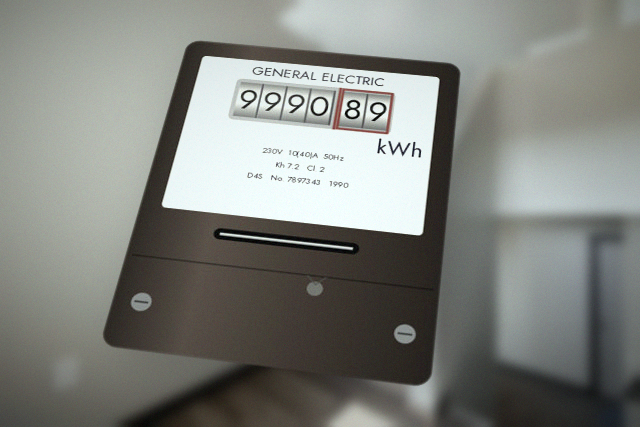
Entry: {"value": 9990.89, "unit": "kWh"}
